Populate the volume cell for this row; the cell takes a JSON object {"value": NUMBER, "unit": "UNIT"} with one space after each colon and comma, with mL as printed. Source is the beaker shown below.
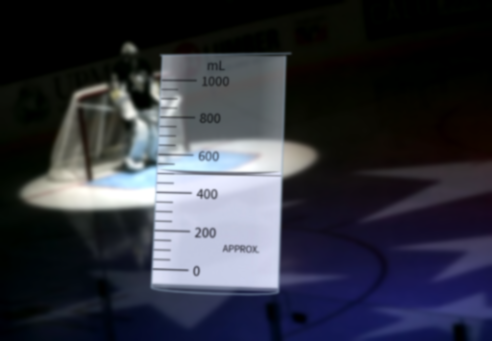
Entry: {"value": 500, "unit": "mL"}
